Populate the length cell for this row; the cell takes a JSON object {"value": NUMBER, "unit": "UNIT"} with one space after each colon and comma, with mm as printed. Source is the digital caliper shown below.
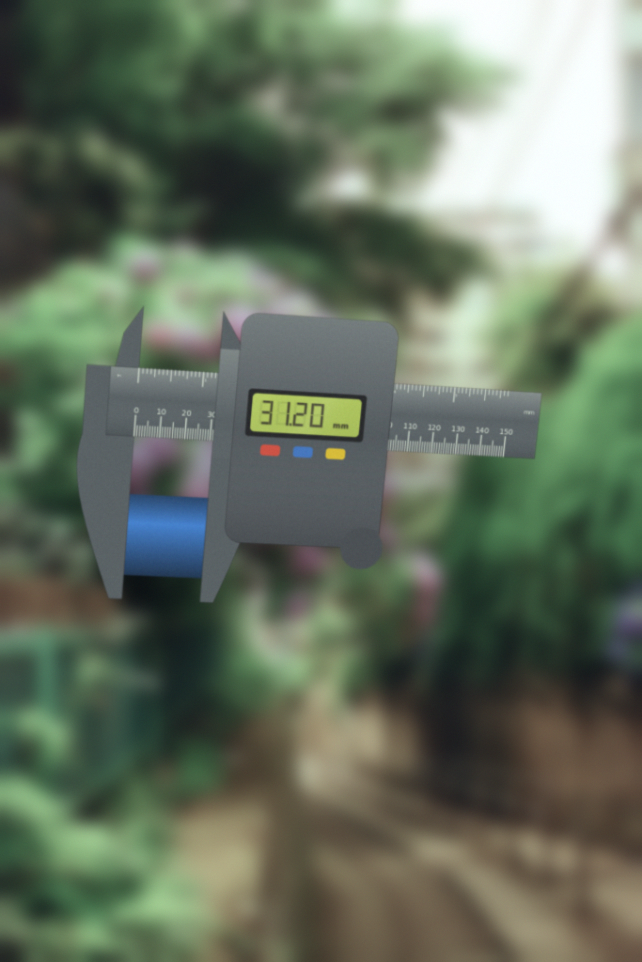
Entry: {"value": 31.20, "unit": "mm"}
